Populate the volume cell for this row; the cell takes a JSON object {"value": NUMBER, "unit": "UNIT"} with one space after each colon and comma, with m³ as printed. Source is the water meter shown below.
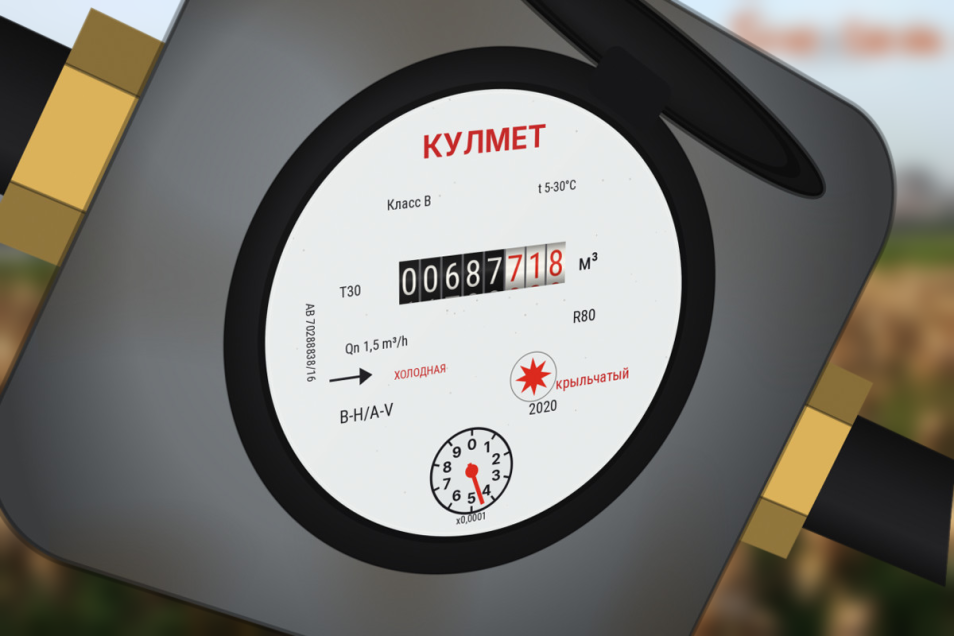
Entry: {"value": 687.7184, "unit": "m³"}
